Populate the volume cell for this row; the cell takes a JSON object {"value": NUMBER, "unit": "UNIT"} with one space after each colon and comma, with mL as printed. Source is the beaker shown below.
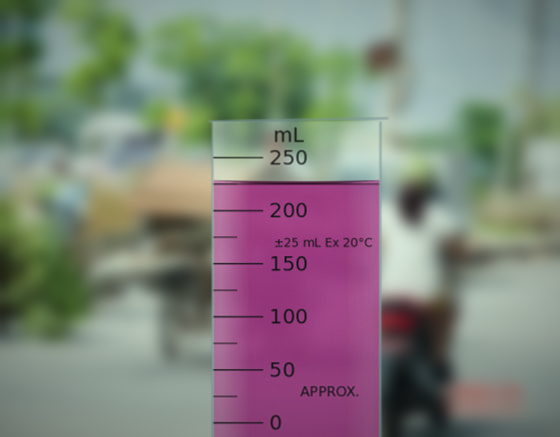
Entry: {"value": 225, "unit": "mL"}
